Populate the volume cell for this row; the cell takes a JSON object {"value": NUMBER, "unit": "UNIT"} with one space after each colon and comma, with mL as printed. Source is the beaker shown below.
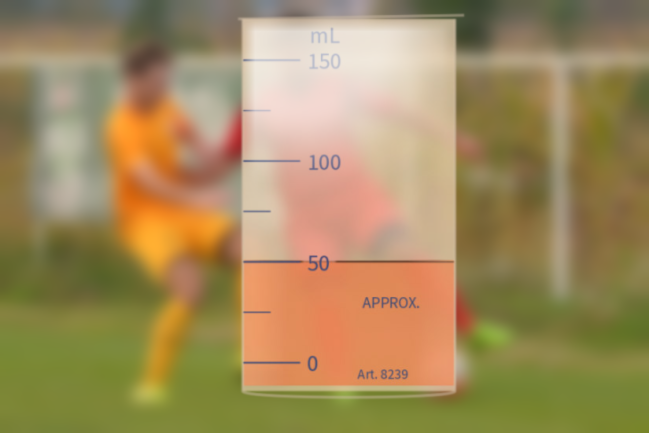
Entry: {"value": 50, "unit": "mL"}
